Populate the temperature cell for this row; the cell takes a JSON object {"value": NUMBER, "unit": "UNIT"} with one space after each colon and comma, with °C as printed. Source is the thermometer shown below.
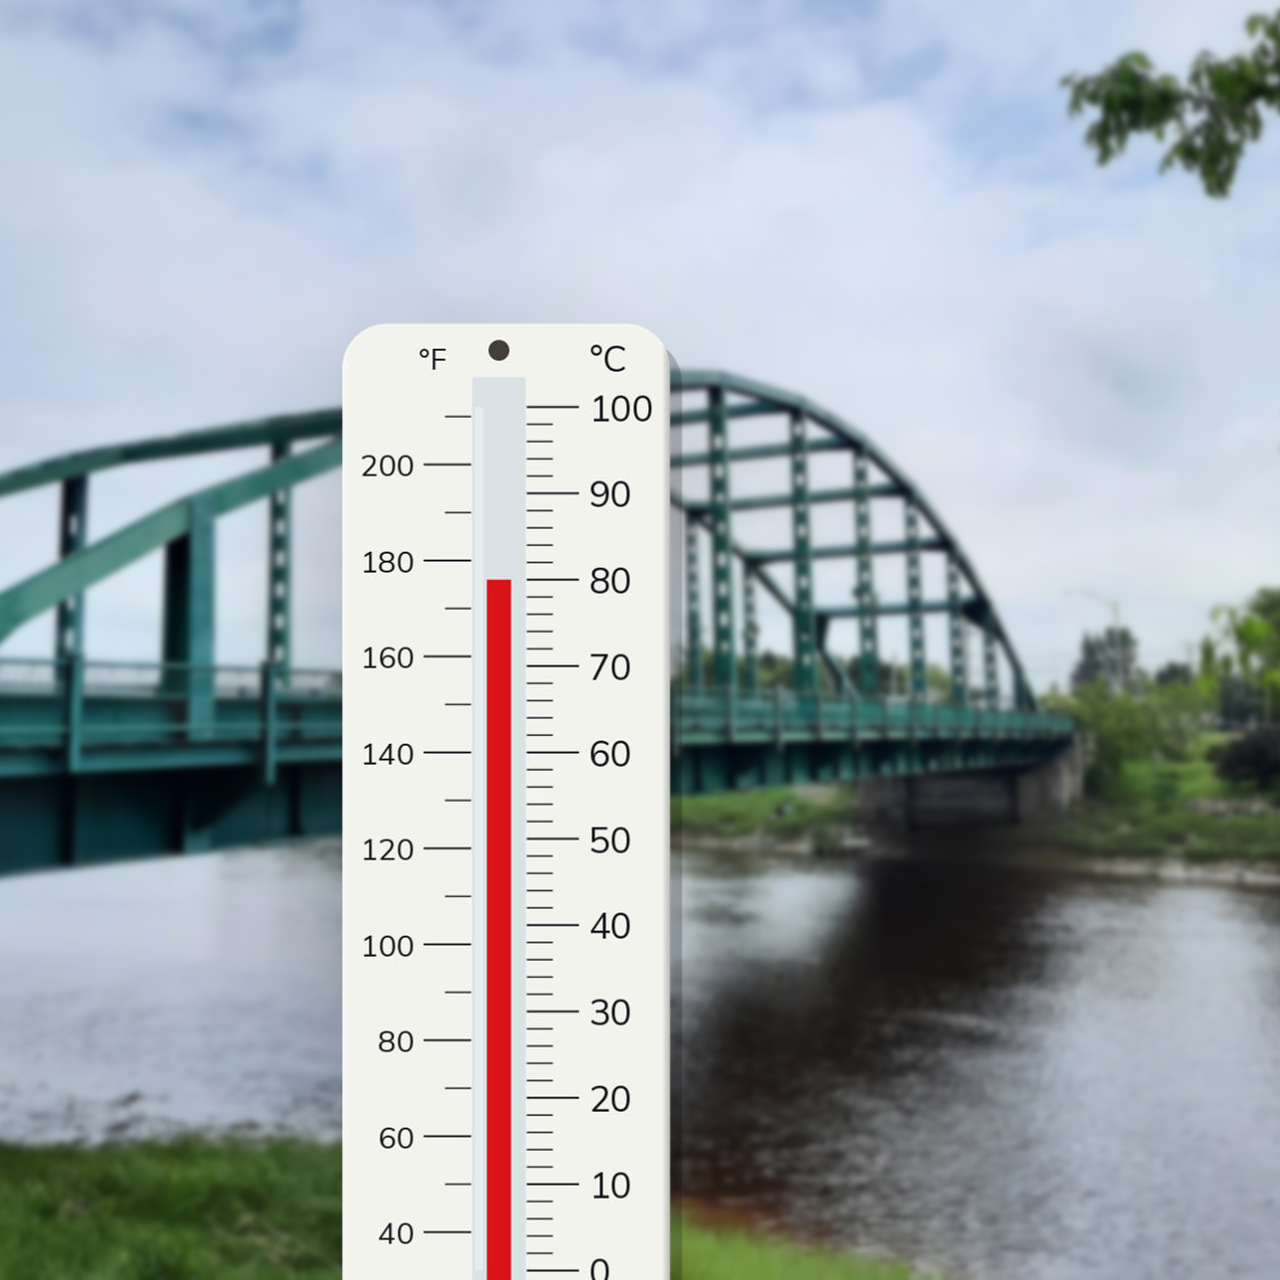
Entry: {"value": 80, "unit": "°C"}
